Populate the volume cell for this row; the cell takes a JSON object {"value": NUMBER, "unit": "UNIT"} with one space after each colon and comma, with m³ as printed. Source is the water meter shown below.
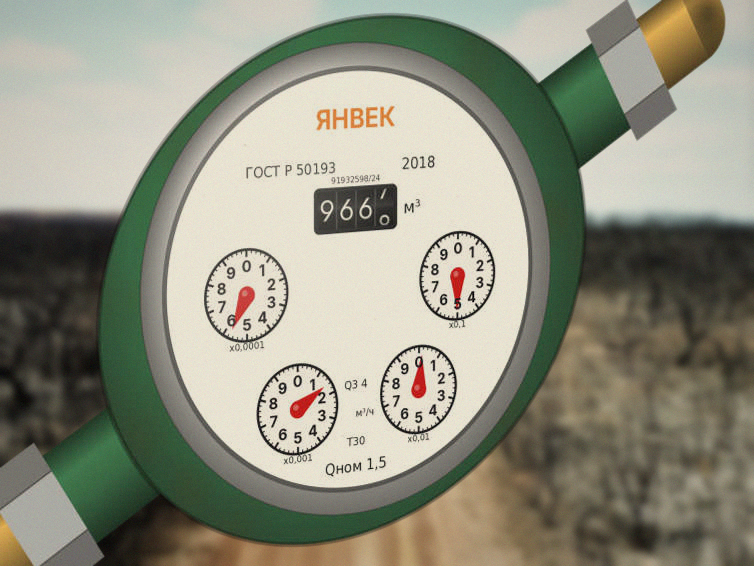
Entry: {"value": 9667.5015, "unit": "m³"}
